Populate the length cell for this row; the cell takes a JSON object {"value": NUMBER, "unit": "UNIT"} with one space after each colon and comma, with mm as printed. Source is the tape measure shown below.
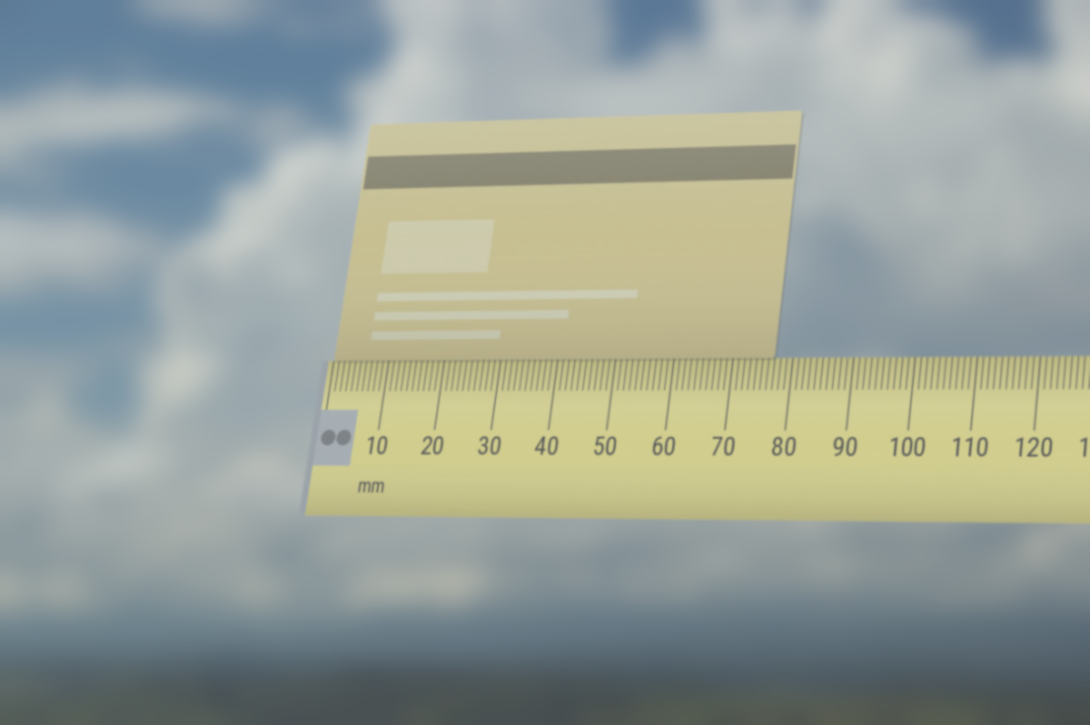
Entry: {"value": 77, "unit": "mm"}
